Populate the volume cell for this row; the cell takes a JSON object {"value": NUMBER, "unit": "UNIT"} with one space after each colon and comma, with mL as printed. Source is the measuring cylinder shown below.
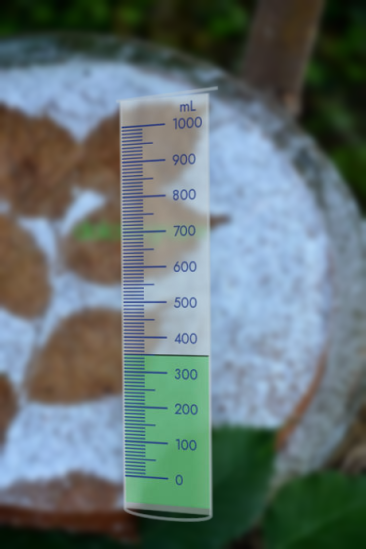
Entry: {"value": 350, "unit": "mL"}
